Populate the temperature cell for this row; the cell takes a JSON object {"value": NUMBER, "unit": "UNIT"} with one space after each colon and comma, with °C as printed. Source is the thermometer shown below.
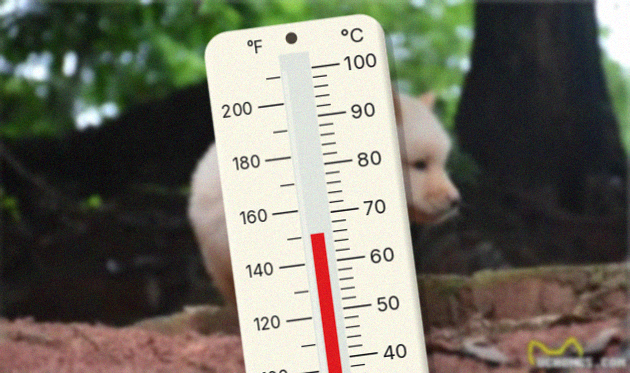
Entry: {"value": 66, "unit": "°C"}
